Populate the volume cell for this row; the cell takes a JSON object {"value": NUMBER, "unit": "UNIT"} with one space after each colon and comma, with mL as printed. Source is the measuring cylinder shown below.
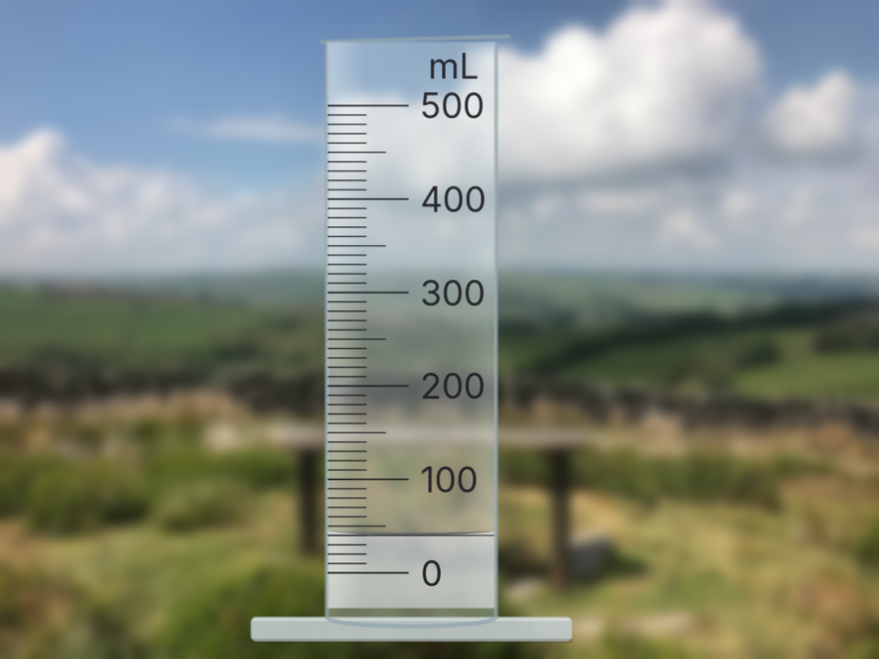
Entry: {"value": 40, "unit": "mL"}
